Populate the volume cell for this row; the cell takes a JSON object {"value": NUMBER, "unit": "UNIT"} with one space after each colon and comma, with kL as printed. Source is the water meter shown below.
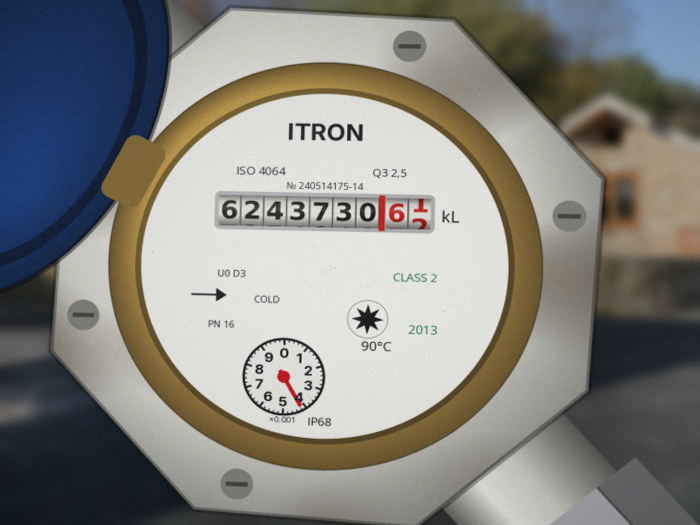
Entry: {"value": 6243730.614, "unit": "kL"}
